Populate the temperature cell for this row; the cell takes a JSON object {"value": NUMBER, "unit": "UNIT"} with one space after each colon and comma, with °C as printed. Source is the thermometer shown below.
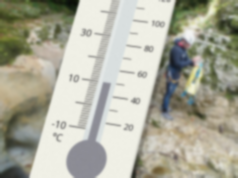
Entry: {"value": 10, "unit": "°C"}
